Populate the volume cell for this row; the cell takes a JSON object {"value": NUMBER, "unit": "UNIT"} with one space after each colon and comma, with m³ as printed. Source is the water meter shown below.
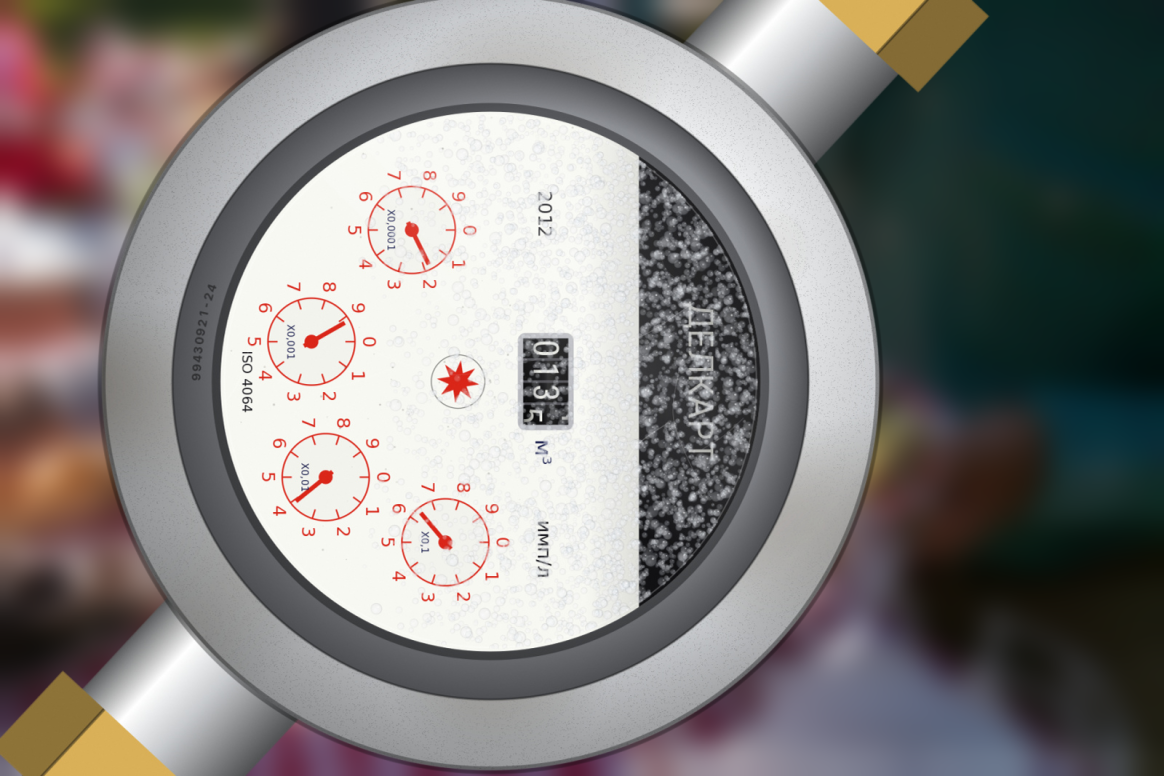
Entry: {"value": 134.6391, "unit": "m³"}
